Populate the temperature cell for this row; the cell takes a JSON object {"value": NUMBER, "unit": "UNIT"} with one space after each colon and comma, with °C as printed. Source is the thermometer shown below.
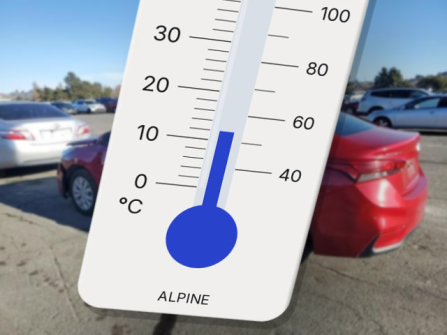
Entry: {"value": 12, "unit": "°C"}
